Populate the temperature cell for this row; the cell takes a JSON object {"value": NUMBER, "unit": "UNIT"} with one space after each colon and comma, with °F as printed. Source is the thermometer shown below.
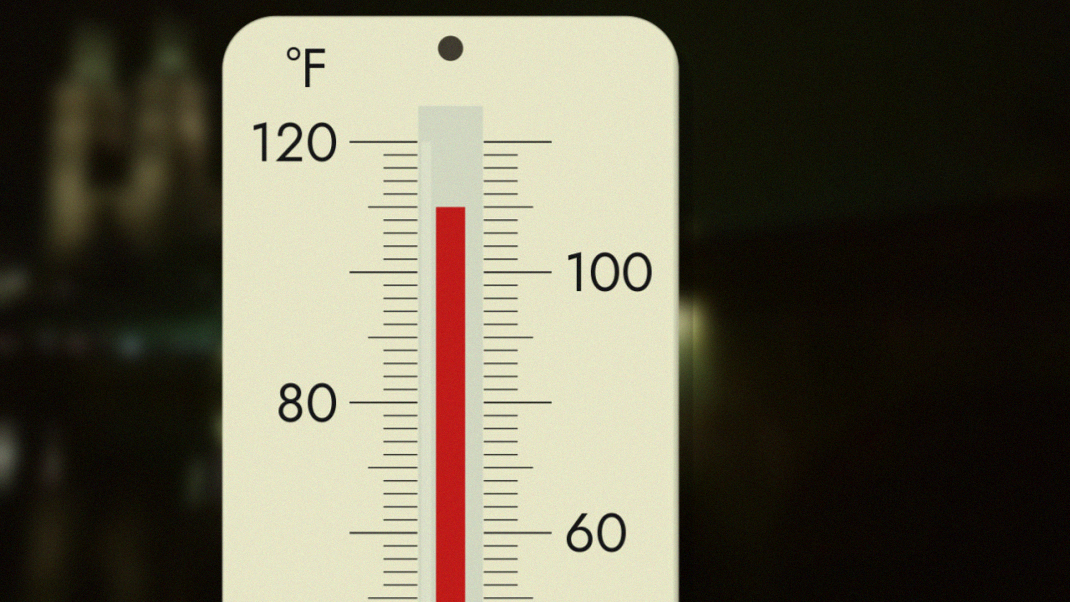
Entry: {"value": 110, "unit": "°F"}
